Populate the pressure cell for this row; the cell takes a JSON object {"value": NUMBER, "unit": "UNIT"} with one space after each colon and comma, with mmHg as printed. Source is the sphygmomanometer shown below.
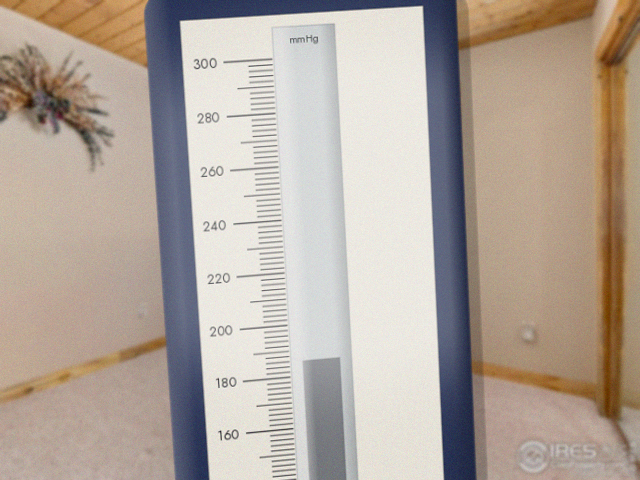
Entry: {"value": 186, "unit": "mmHg"}
